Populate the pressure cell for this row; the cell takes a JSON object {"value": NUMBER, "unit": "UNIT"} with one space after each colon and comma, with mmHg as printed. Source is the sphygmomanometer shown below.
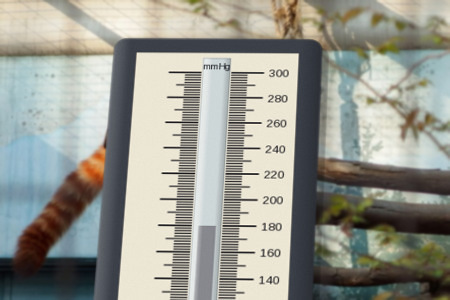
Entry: {"value": 180, "unit": "mmHg"}
